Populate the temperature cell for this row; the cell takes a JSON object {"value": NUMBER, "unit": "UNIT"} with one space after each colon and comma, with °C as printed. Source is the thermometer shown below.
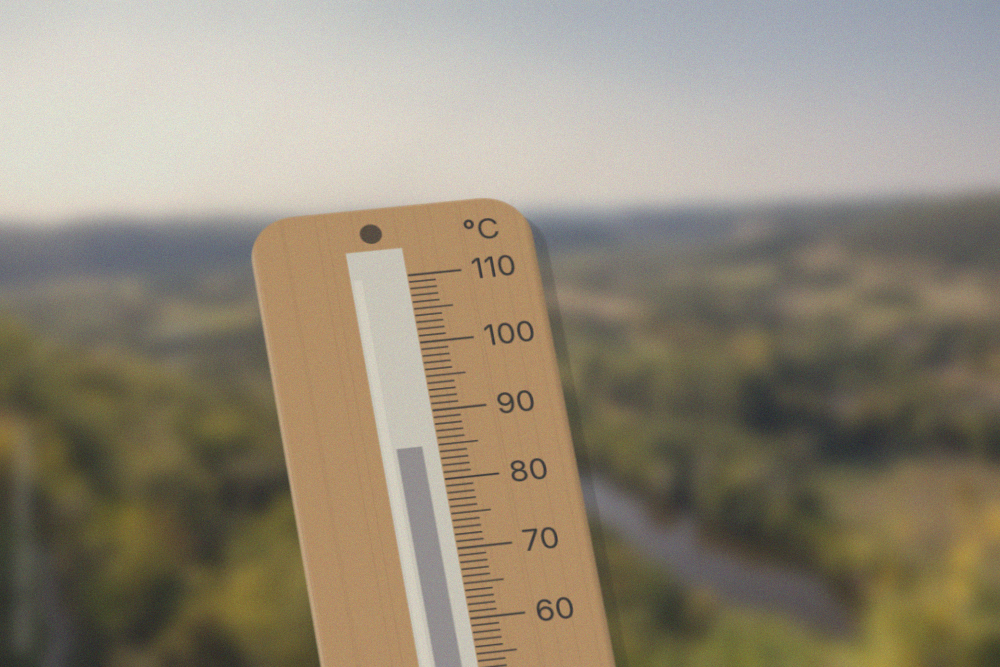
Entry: {"value": 85, "unit": "°C"}
